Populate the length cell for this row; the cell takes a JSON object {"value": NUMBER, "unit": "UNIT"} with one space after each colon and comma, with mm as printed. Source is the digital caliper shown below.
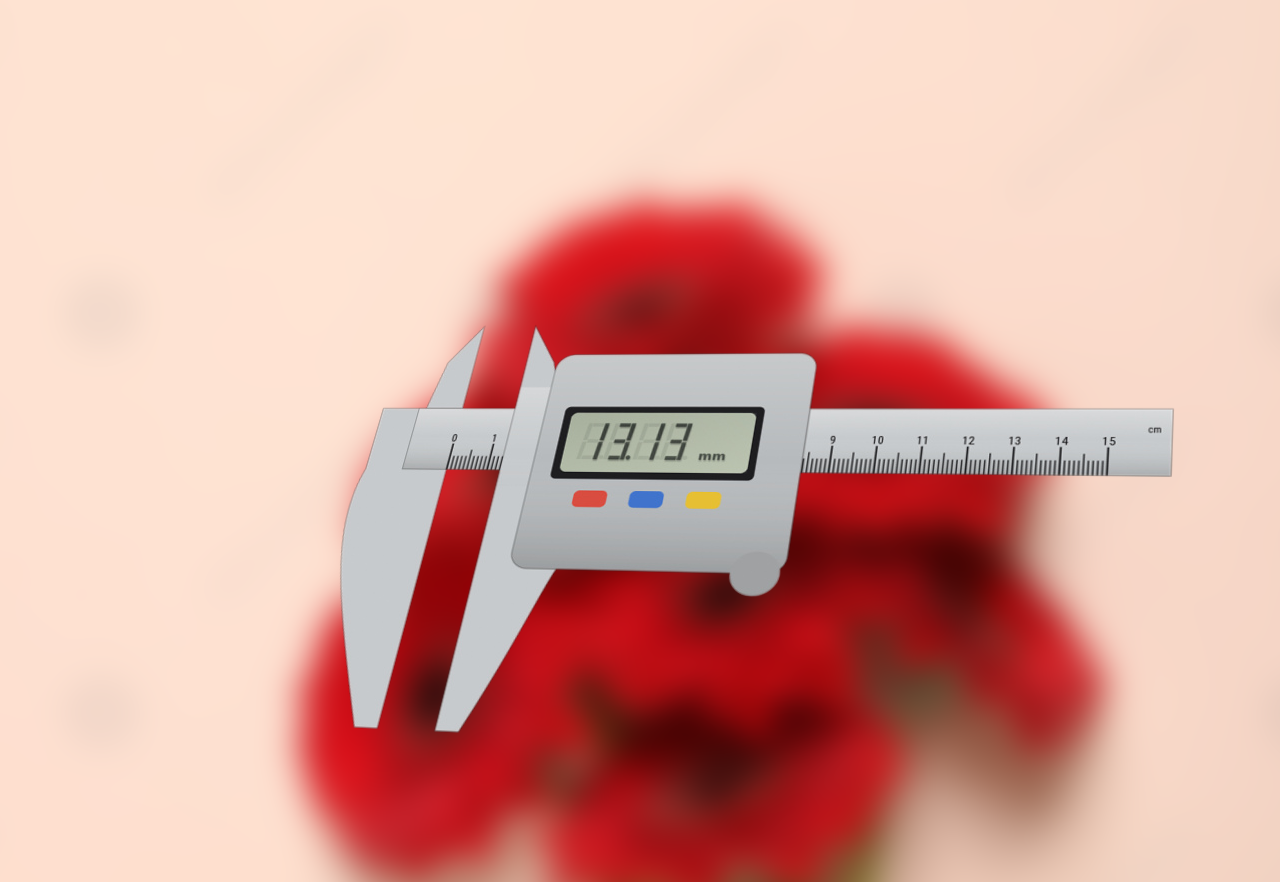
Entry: {"value": 13.13, "unit": "mm"}
